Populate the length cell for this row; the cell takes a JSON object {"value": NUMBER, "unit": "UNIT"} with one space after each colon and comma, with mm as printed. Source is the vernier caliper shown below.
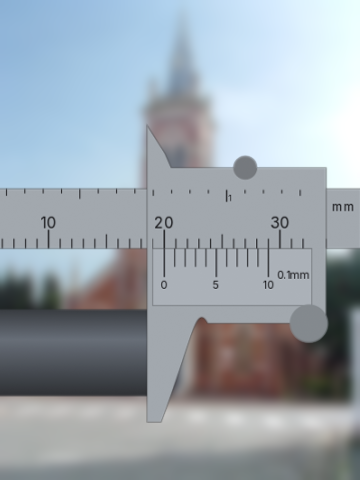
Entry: {"value": 20.0, "unit": "mm"}
